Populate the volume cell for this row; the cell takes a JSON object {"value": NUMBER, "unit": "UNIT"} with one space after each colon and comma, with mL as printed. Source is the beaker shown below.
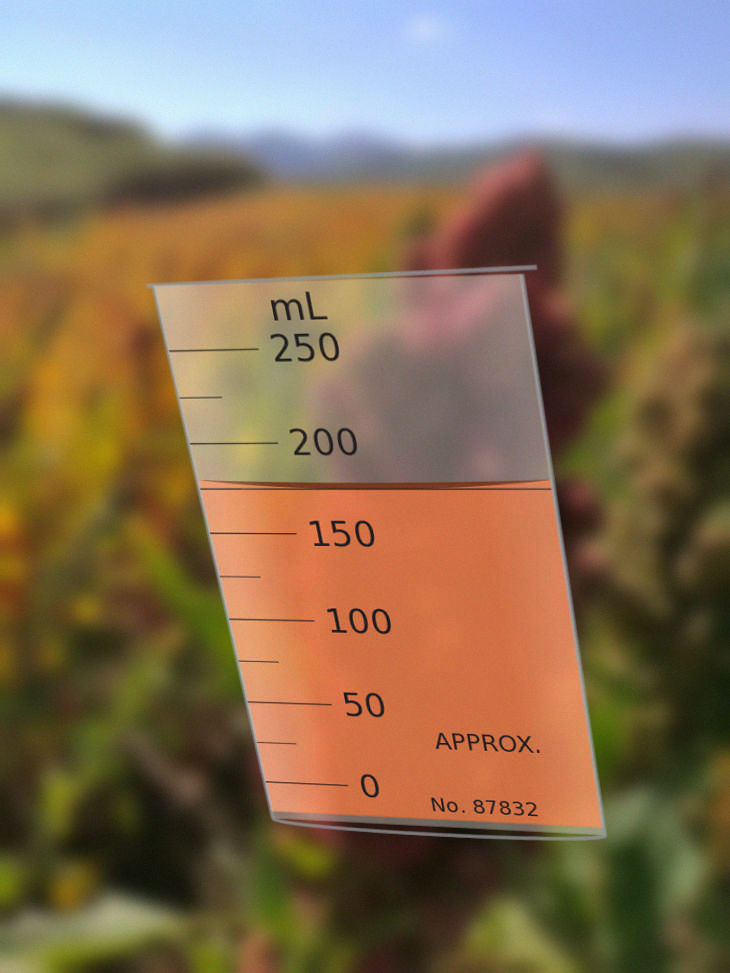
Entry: {"value": 175, "unit": "mL"}
